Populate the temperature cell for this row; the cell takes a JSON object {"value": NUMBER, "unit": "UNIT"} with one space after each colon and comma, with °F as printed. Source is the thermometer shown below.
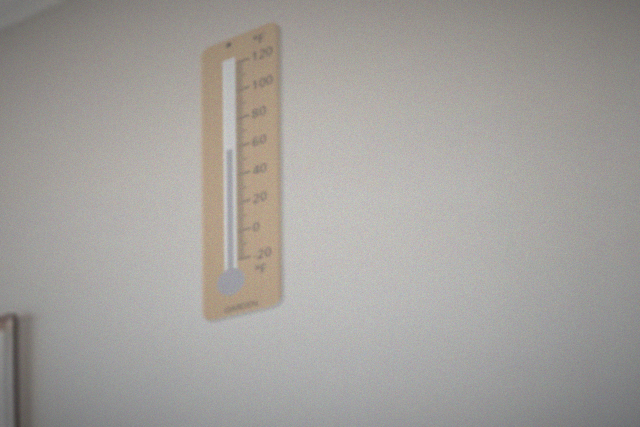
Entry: {"value": 60, "unit": "°F"}
